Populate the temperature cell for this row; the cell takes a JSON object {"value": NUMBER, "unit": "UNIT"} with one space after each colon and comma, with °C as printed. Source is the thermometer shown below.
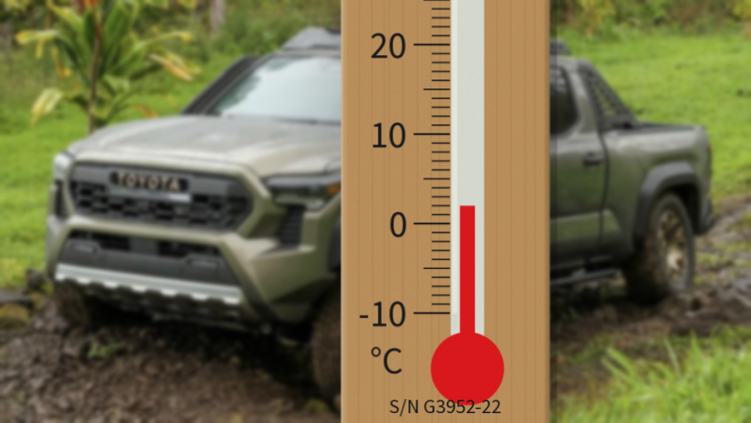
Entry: {"value": 2, "unit": "°C"}
